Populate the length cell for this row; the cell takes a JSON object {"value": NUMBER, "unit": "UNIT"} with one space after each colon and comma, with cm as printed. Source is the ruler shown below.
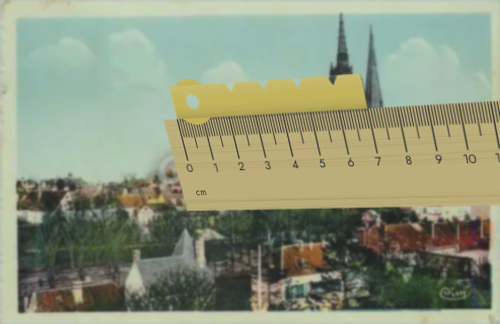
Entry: {"value": 7, "unit": "cm"}
